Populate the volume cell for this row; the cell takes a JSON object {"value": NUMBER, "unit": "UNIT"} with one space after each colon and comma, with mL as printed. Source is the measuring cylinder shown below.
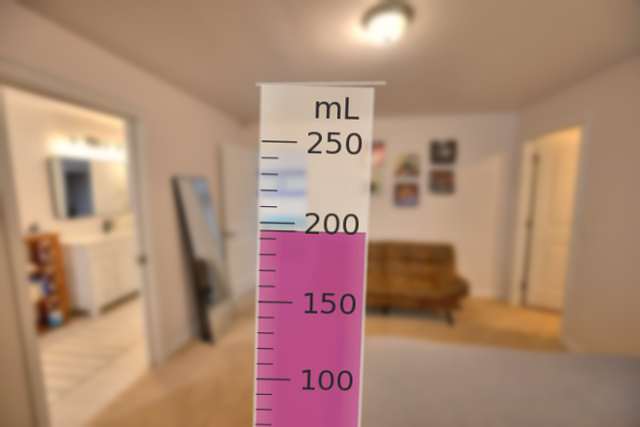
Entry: {"value": 195, "unit": "mL"}
